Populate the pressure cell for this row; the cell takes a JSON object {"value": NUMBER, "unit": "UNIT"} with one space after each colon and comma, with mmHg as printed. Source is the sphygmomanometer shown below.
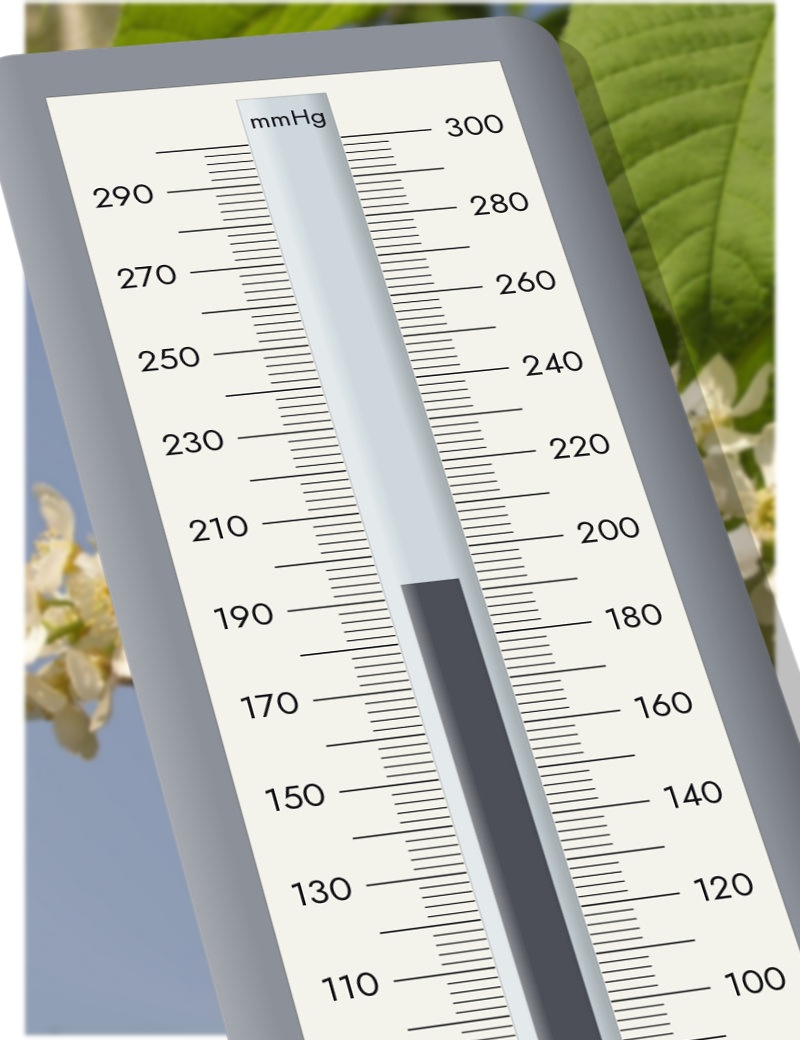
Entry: {"value": 193, "unit": "mmHg"}
